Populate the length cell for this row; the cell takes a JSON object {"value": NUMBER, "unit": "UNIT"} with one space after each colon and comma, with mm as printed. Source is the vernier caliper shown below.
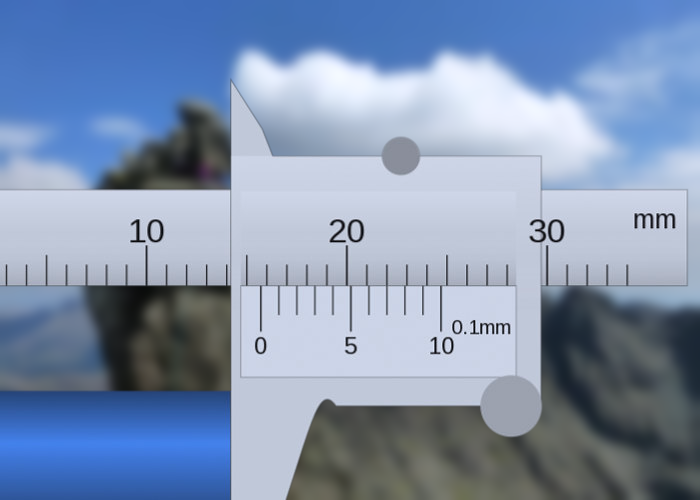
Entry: {"value": 15.7, "unit": "mm"}
